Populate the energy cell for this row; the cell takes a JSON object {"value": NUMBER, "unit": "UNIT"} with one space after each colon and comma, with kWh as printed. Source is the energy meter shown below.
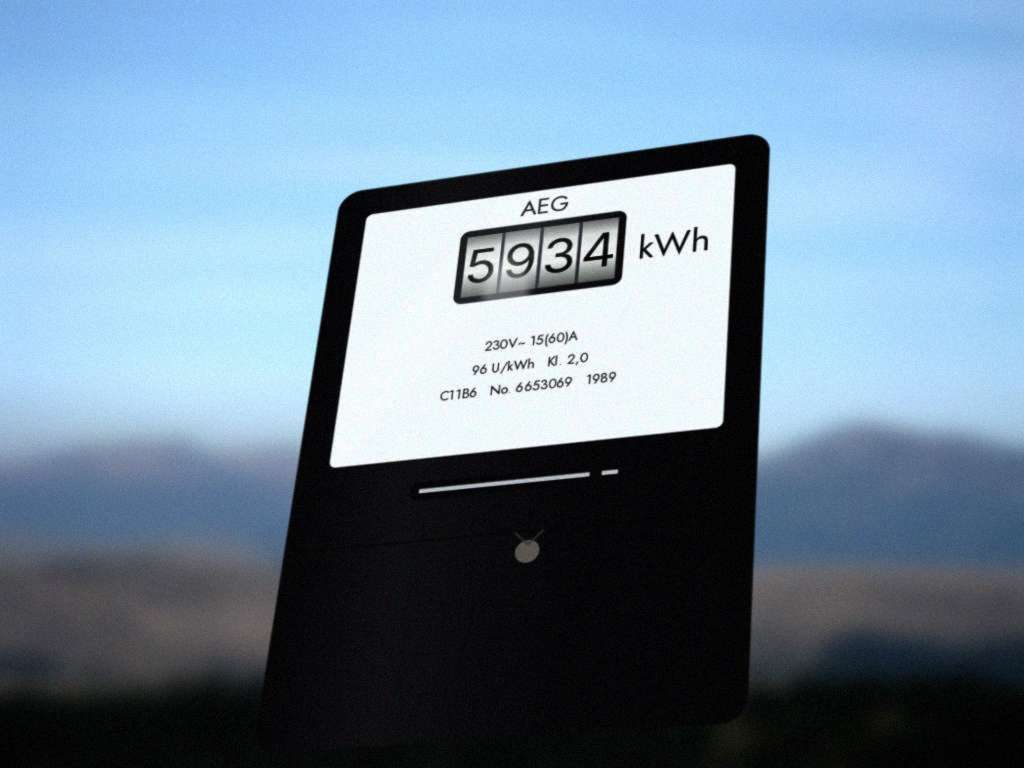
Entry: {"value": 5934, "unit": "kWh"}
